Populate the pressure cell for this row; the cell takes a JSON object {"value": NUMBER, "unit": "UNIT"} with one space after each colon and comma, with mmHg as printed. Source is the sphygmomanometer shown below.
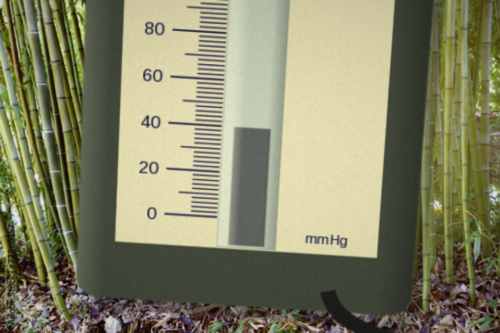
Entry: {"value": 40, "unit": "mmHg"}
